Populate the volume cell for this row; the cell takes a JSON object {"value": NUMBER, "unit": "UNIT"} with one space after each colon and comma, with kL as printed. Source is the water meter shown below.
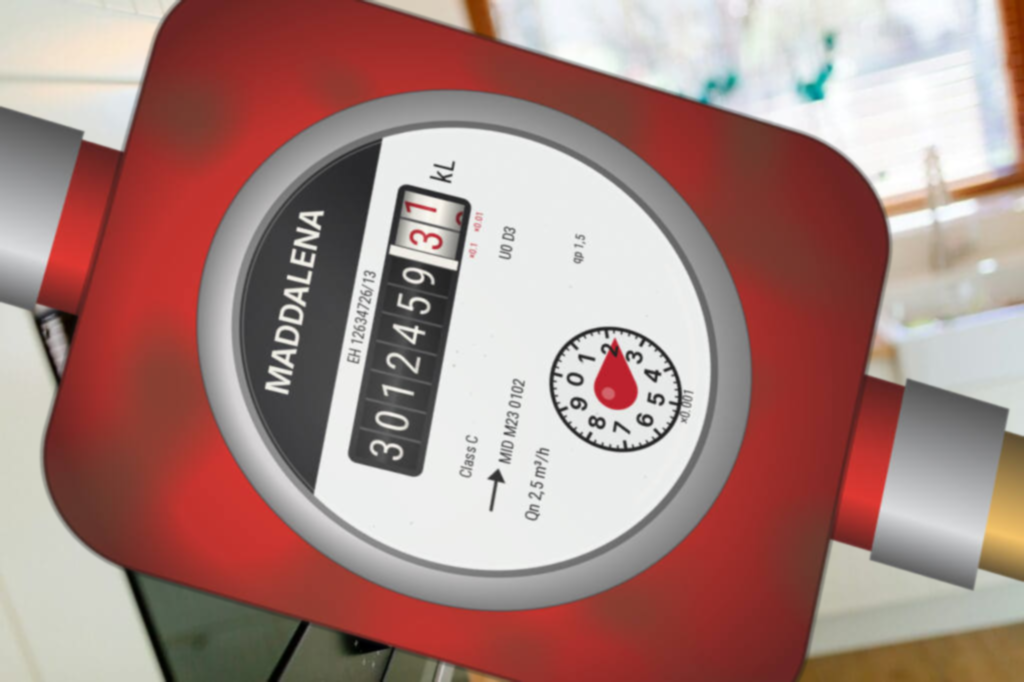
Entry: {"value": 3012459.312, "unit": "kL"}
